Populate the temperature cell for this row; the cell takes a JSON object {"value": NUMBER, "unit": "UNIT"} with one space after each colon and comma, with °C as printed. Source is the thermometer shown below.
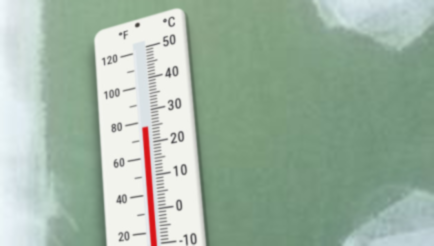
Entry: {"value": 25, "unit": "°C"}
